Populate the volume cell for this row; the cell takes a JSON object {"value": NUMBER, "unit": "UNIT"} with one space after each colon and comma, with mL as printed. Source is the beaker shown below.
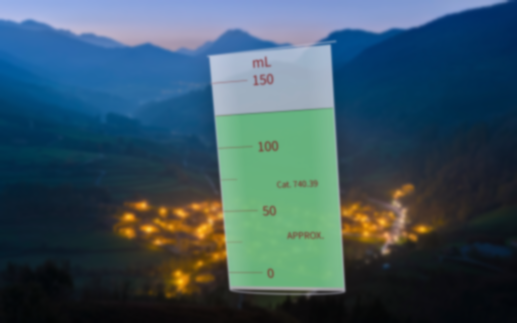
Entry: {"value": 125, "unit": "mL"}
